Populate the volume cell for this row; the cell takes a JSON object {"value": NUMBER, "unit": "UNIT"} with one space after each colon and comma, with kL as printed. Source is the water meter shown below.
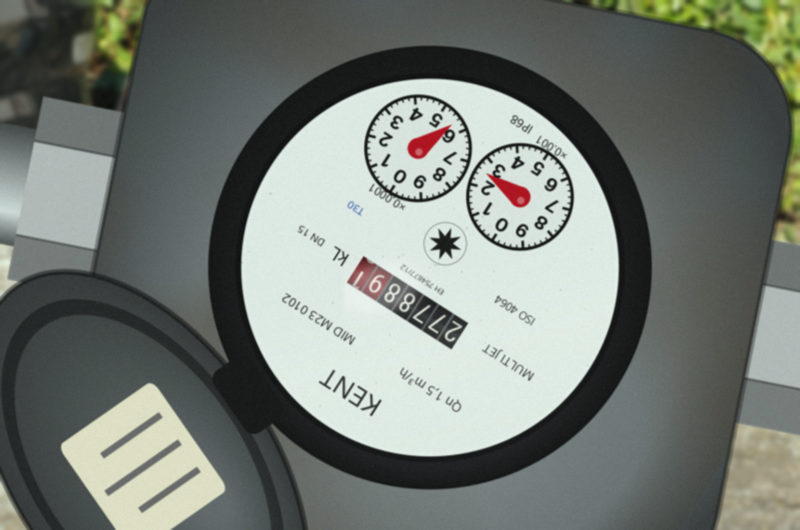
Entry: {"value": 27788.9125, "unit": "kL"}
